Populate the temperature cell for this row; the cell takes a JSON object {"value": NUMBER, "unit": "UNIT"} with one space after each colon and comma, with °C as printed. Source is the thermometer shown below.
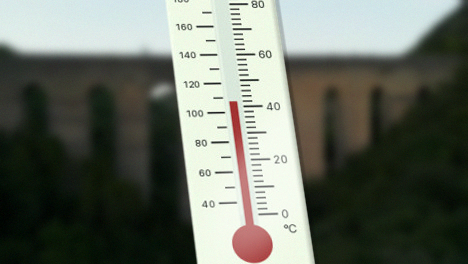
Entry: {"value": 42, "unit": "°C"}
